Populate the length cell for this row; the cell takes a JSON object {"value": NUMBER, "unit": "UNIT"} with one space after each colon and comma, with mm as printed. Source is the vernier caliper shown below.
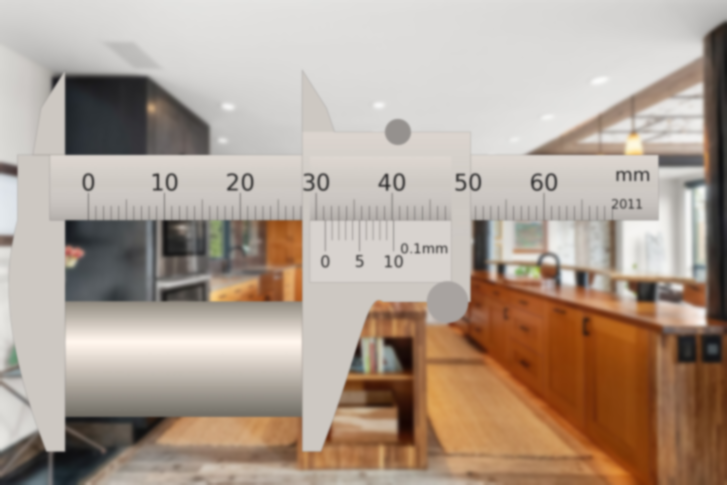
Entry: {"value": 31.2, "unit": "mm"}
